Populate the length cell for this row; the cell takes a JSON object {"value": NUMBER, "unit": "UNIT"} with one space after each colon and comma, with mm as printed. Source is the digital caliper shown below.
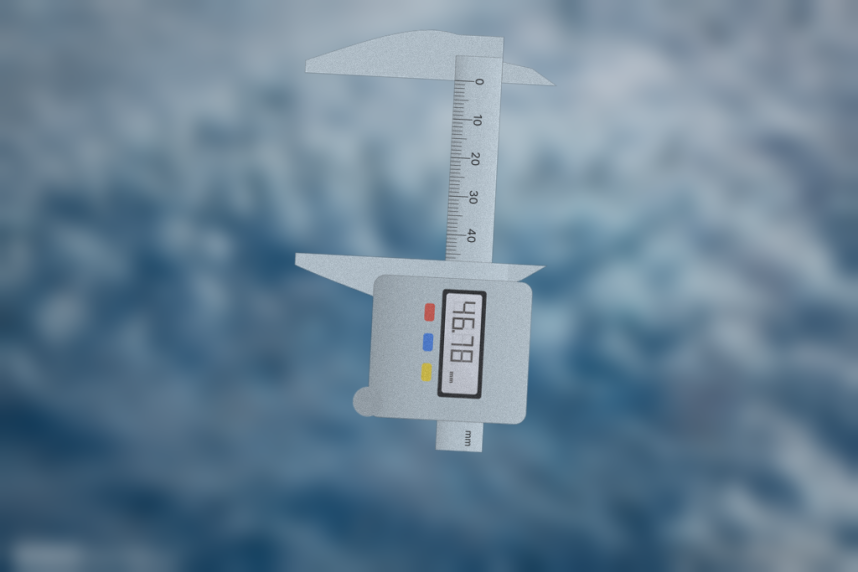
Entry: {"value": 46.78, "unit": "mm"}
